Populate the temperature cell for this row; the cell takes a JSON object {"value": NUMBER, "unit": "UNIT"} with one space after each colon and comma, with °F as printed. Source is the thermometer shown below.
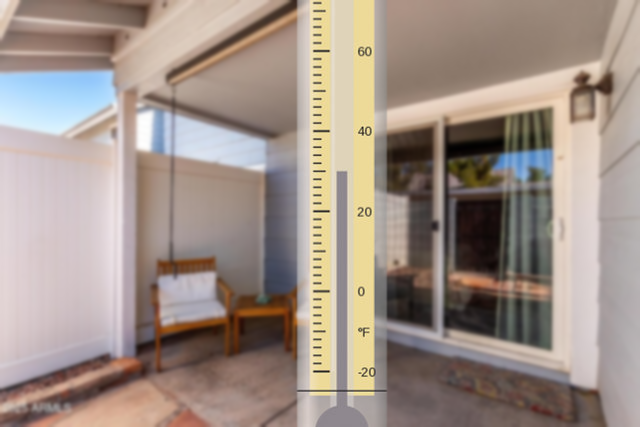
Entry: {"value": 30, "unit": "°F"}
